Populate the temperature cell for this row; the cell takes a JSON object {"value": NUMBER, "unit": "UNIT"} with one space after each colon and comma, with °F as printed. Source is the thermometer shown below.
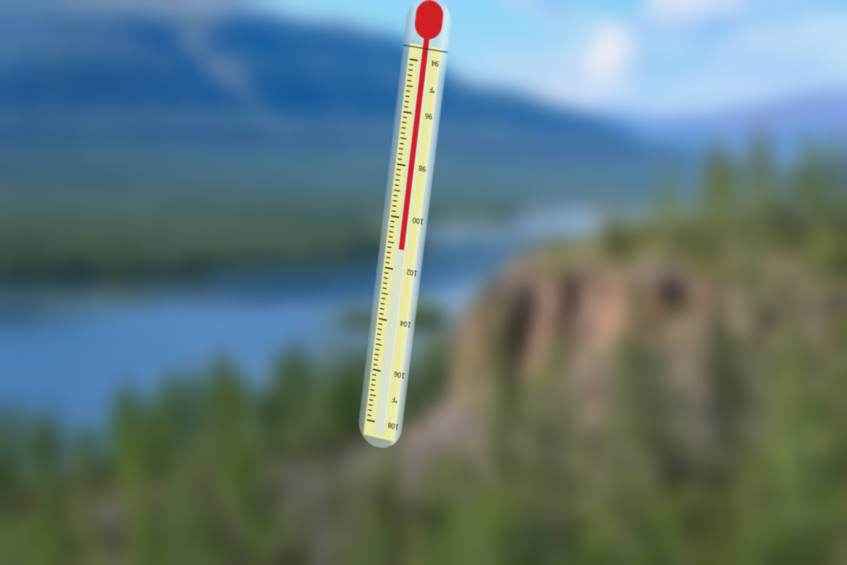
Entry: {"value": 101.2, "unit": "°F"}
